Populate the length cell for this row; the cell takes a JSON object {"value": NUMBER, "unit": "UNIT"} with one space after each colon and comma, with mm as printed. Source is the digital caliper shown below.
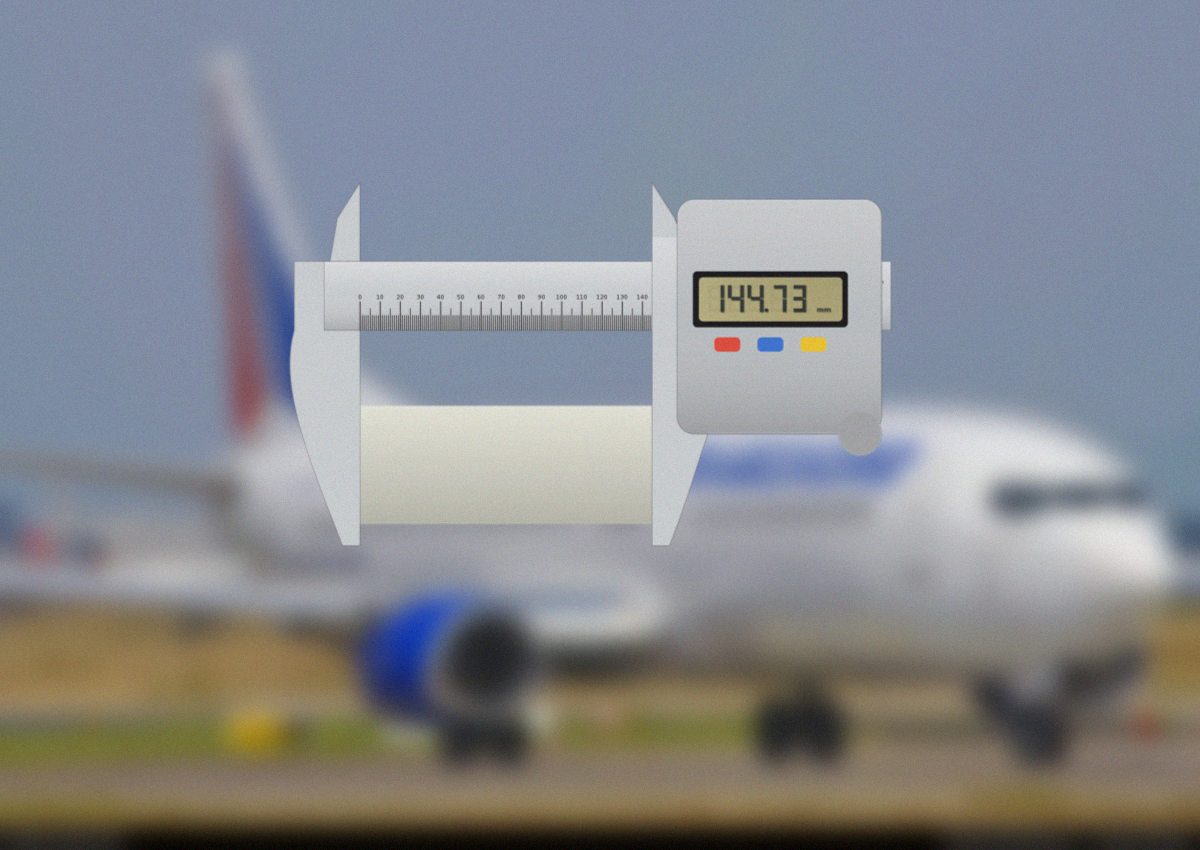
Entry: {"value": 144.73, "unit": "mm"}
